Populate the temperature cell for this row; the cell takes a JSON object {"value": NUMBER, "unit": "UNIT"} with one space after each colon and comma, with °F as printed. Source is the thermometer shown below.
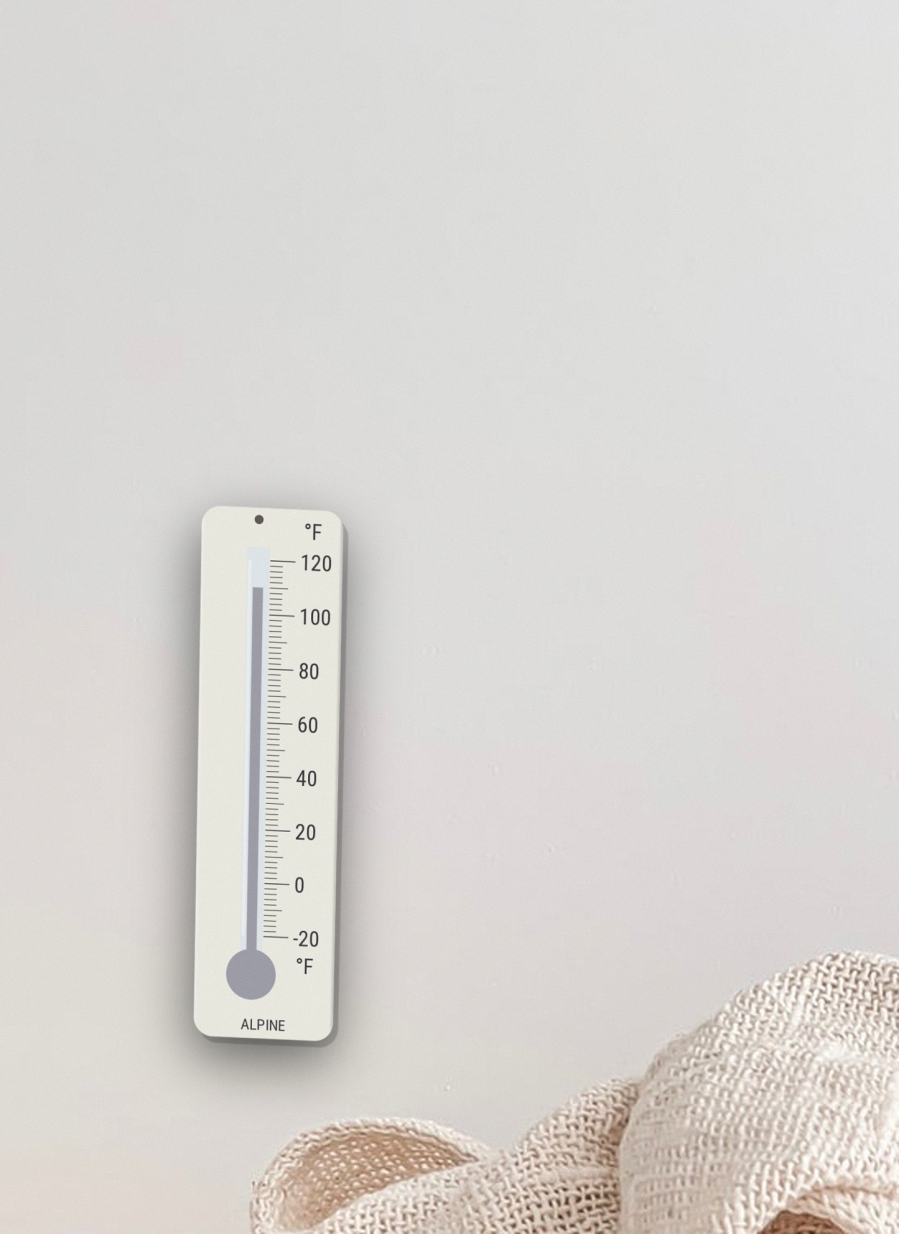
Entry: {"value": 110, "unit": "°F"}
